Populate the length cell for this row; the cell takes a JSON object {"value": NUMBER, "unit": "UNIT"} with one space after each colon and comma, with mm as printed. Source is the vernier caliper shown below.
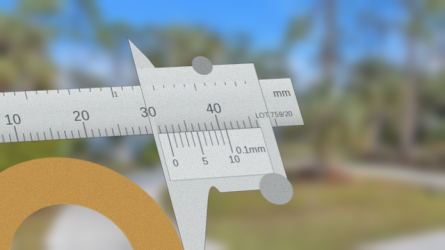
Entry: {"value": 32.0, "unit": "mm"}
